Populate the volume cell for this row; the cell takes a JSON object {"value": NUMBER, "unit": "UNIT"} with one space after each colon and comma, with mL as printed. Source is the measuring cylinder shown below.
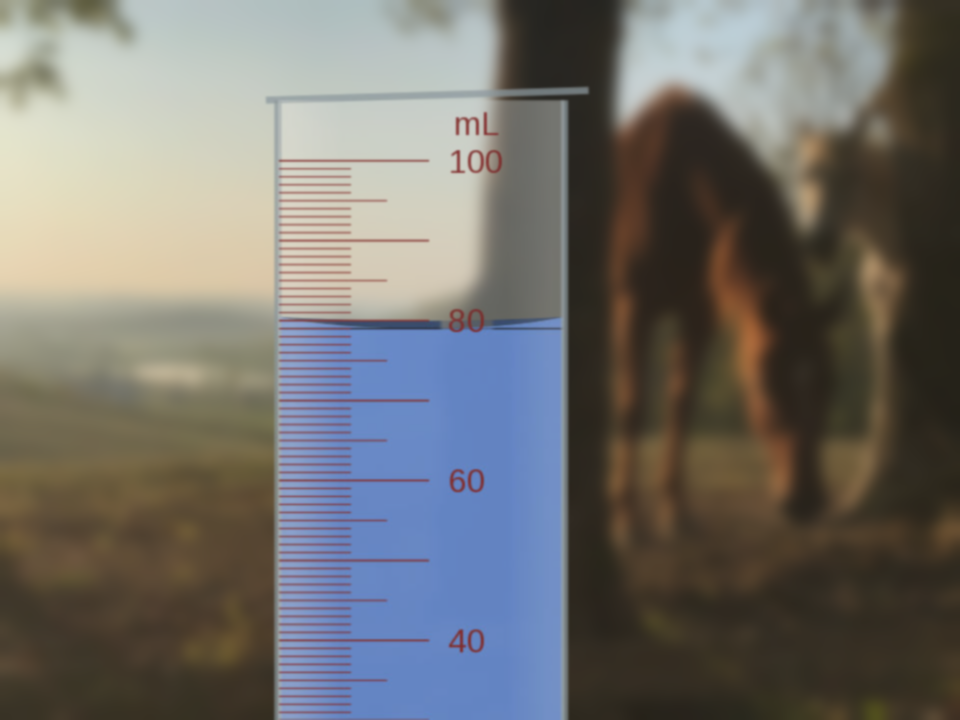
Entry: {"value": 79, "unit": "mL"}
